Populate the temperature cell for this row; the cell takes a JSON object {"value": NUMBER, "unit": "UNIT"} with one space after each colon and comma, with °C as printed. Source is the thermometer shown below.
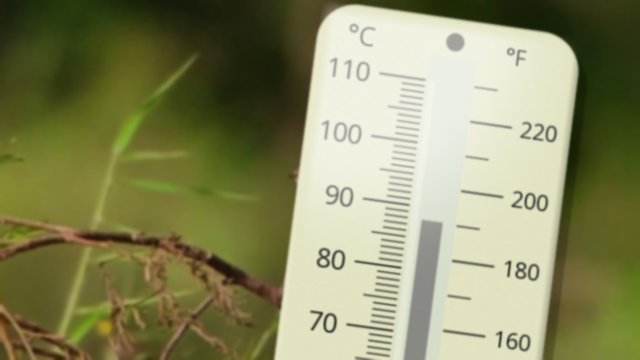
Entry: {"value": 88, "unit": "°C"}
